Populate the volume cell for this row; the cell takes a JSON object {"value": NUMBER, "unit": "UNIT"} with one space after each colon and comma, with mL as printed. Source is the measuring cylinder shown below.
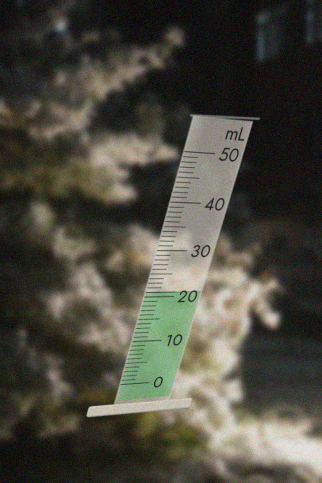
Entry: {"value": 21, "unit": "mL"}
